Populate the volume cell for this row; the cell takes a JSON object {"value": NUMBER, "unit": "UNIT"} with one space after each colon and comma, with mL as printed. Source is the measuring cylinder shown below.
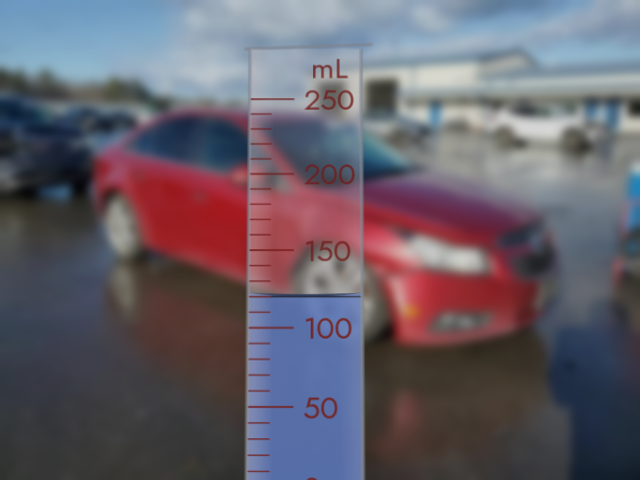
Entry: {"value": 120, "unit": "mL"}
